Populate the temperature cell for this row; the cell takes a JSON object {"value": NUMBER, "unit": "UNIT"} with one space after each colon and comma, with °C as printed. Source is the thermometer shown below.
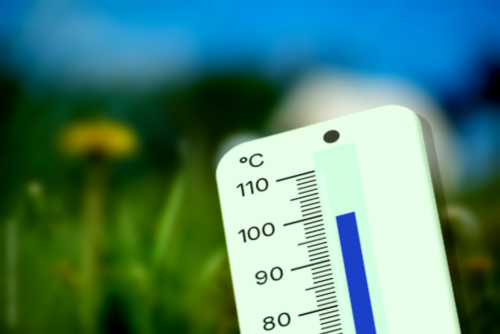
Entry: {"value": 99, "unit": "°C"}
